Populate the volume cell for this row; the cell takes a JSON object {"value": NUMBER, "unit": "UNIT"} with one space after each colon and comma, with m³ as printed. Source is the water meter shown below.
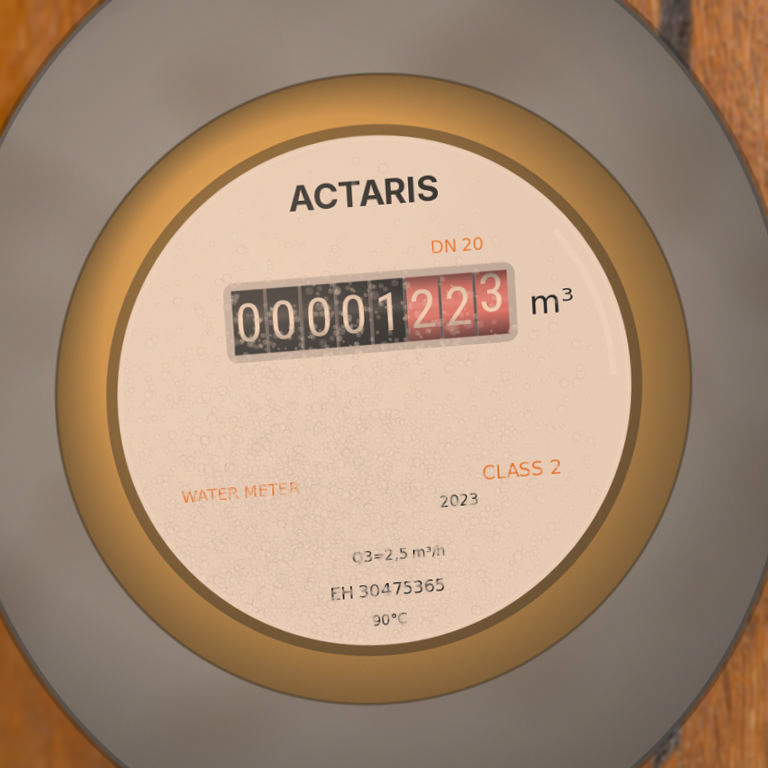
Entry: {"value": 1.223, "unit": "m³"}
